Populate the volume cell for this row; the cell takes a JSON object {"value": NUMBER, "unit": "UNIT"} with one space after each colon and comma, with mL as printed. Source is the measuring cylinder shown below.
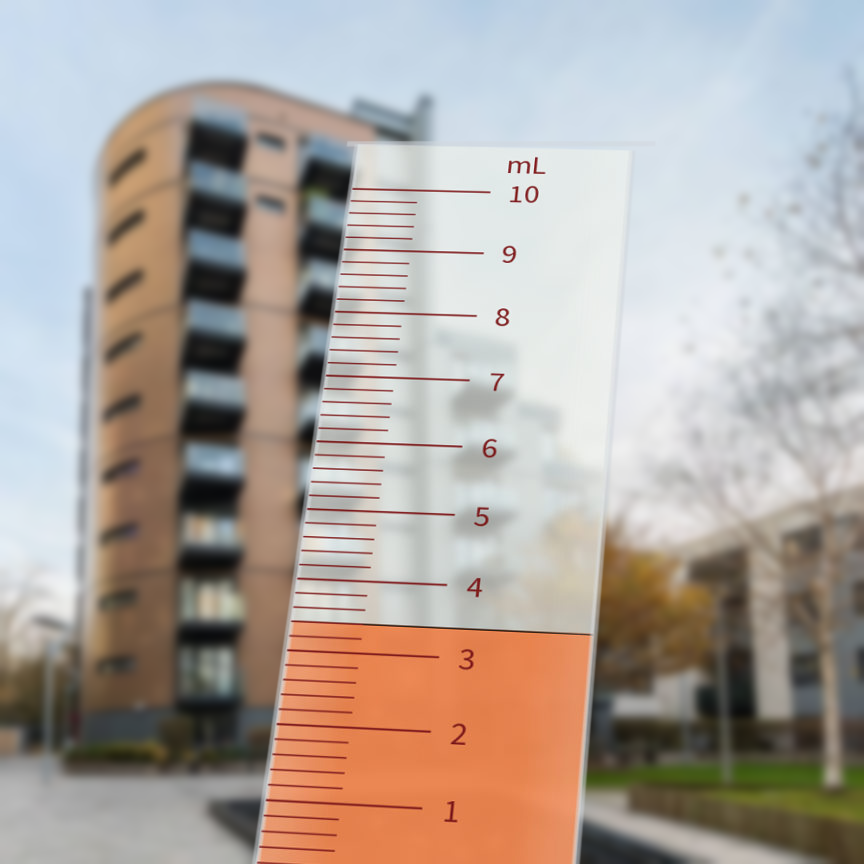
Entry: {"value": 3.4, "unit": "mL"}
